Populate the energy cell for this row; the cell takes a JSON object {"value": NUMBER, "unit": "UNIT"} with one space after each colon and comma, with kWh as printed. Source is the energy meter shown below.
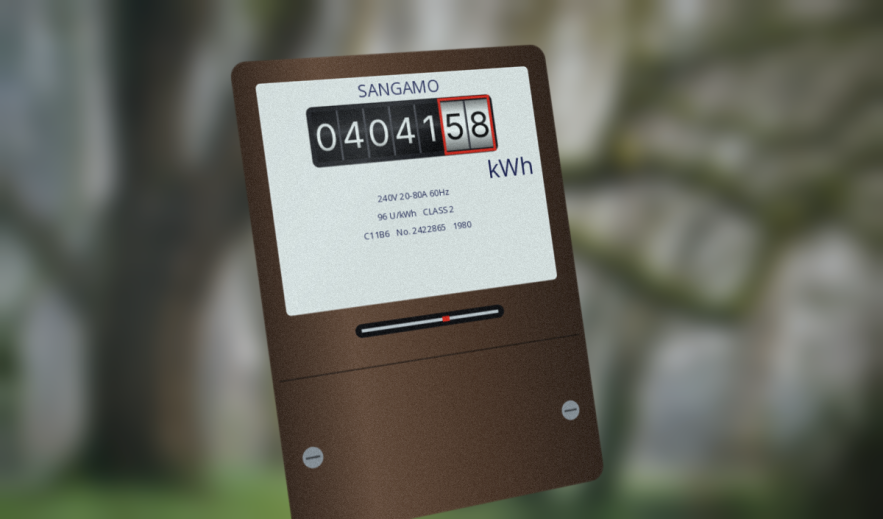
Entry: {"value": 4041.58, "unit": "kWh"}
